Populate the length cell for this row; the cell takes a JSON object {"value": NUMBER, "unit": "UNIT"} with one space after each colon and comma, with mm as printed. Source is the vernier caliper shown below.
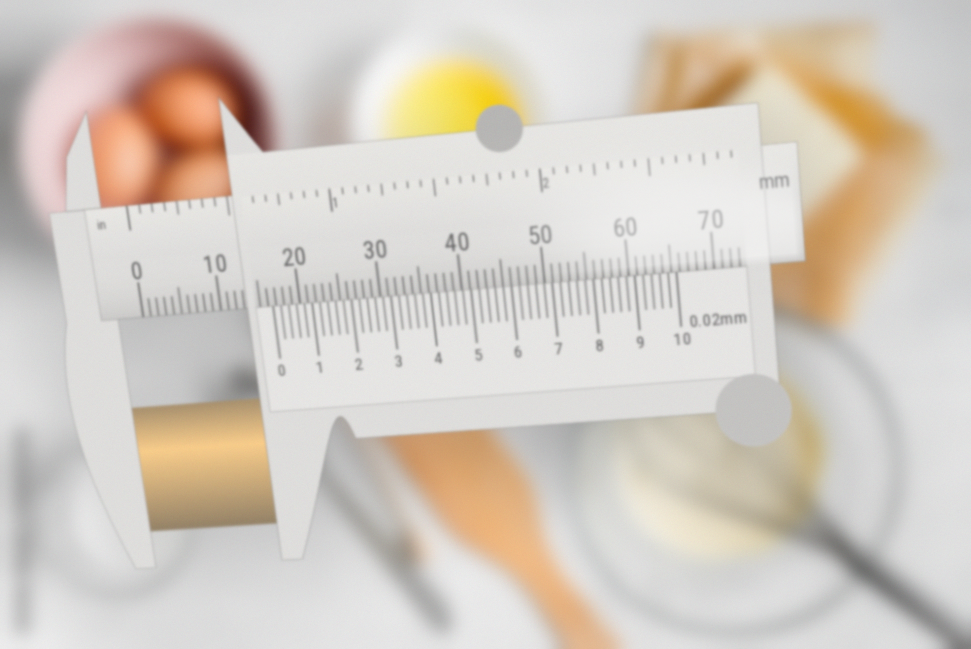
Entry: {"value": 16.6, "unit": "mm"}
